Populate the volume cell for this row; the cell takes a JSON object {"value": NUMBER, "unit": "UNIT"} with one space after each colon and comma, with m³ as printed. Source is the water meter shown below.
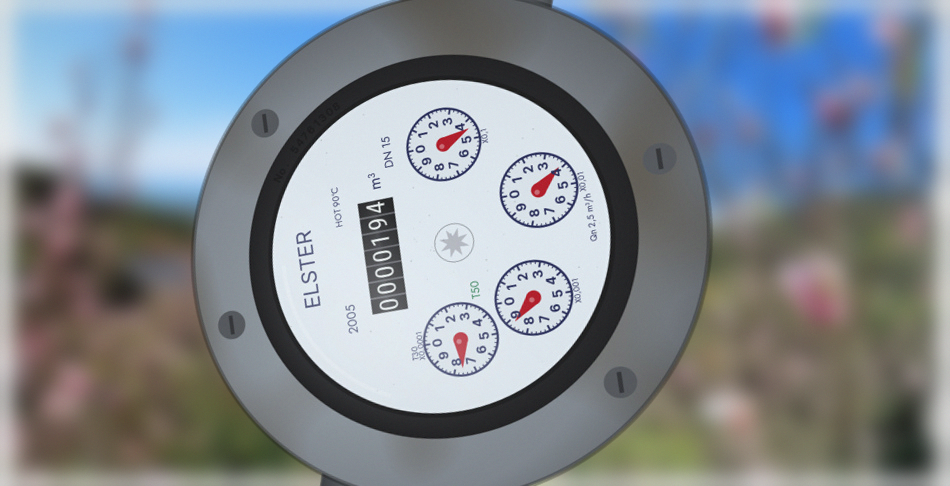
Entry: {"value": 194.4387, "unit": "m³"}
